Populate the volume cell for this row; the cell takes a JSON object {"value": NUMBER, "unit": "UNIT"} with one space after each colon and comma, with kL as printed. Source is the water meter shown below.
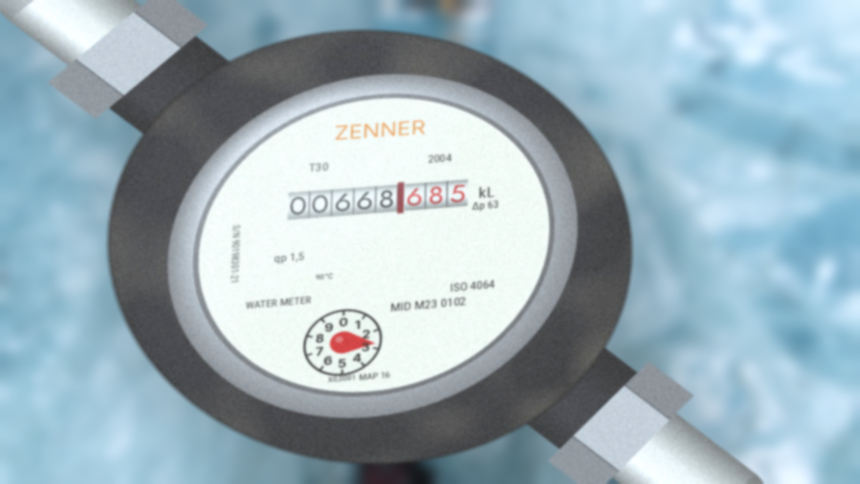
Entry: {"value": 668.6852, "unit": "kL"}
